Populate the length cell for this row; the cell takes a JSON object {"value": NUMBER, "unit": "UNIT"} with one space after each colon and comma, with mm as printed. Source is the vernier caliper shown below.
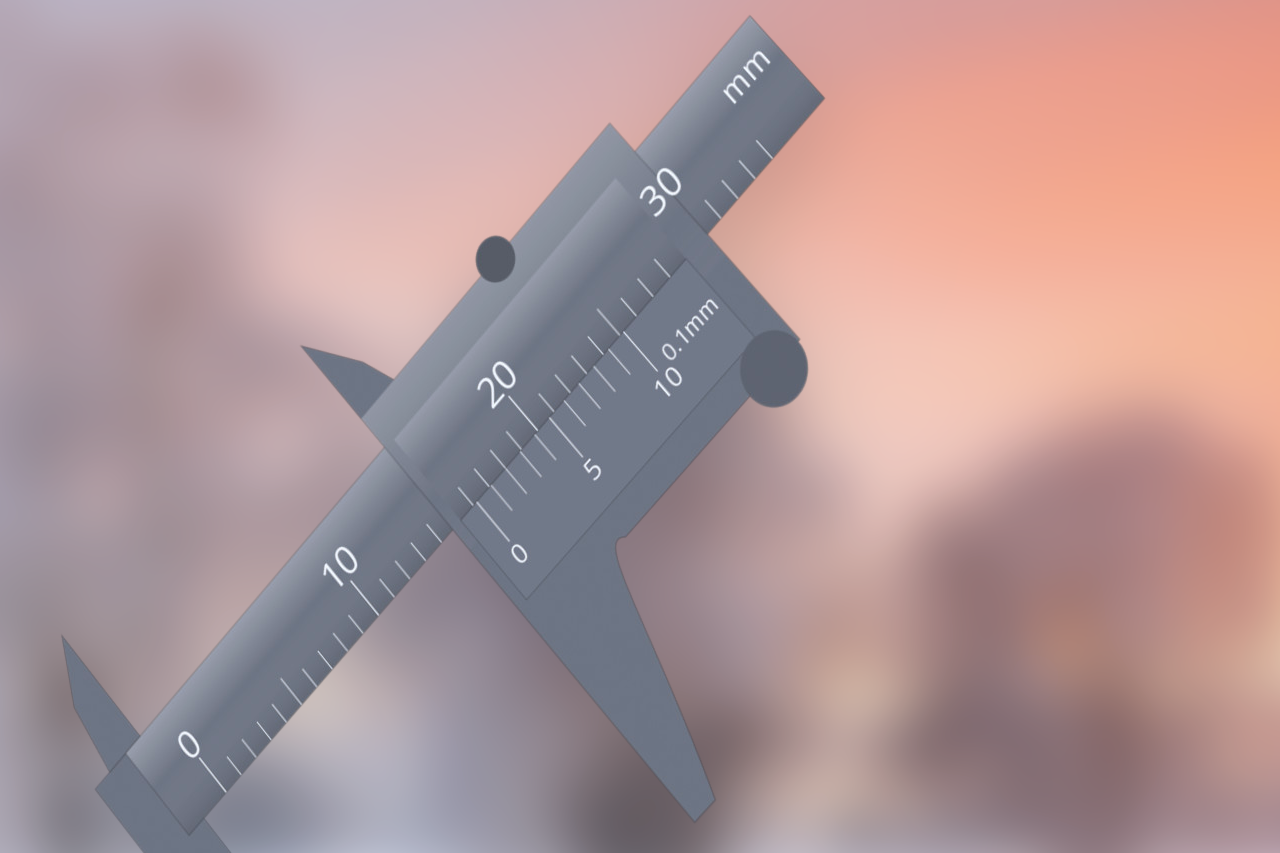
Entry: {"value": 16.2, "unit": "mm"}
